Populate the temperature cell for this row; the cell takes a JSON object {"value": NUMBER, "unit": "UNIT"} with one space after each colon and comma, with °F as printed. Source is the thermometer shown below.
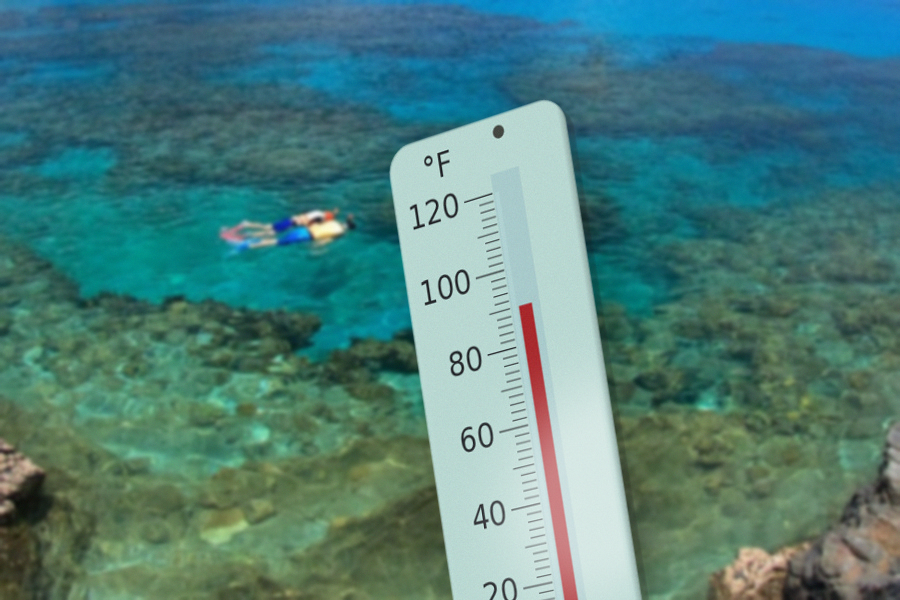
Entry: {"value": 90, "unit": "°F"}
